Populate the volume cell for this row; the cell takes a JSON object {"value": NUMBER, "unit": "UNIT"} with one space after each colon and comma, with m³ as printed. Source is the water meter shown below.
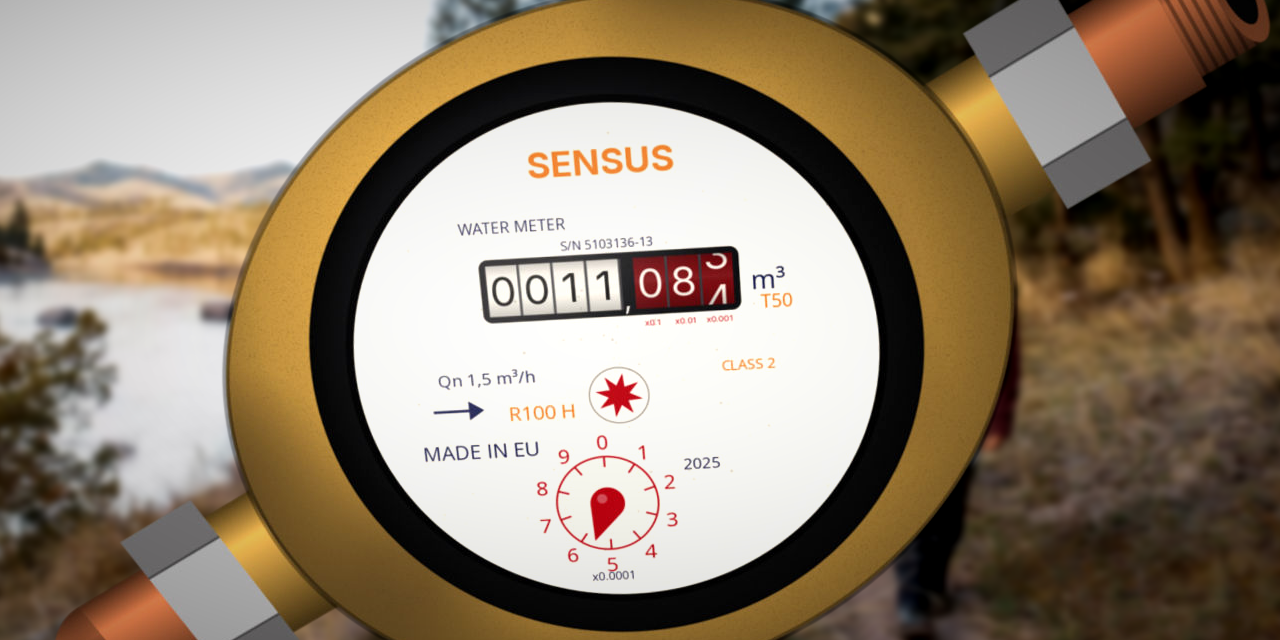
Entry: {"value": 11.0835, "unit": "m³"}
